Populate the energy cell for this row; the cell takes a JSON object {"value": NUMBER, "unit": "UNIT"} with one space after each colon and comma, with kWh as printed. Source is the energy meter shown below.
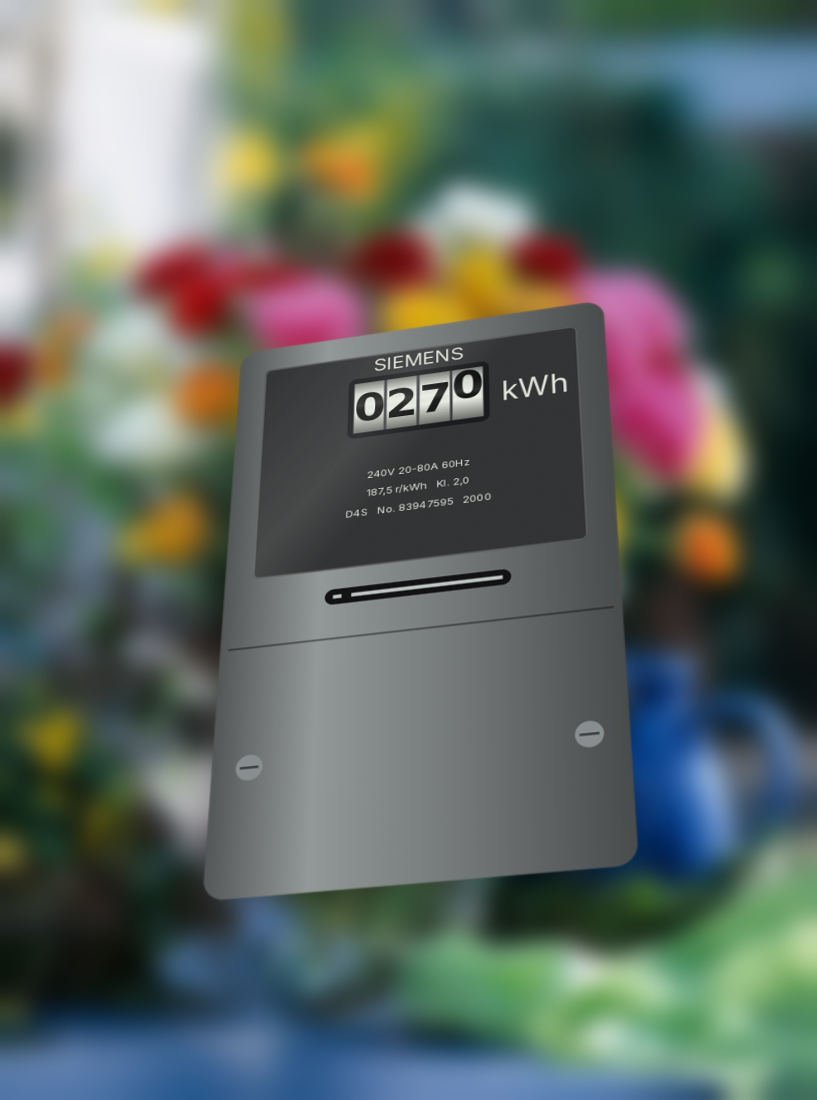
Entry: {"value": 270, "unit": "kWh"}
